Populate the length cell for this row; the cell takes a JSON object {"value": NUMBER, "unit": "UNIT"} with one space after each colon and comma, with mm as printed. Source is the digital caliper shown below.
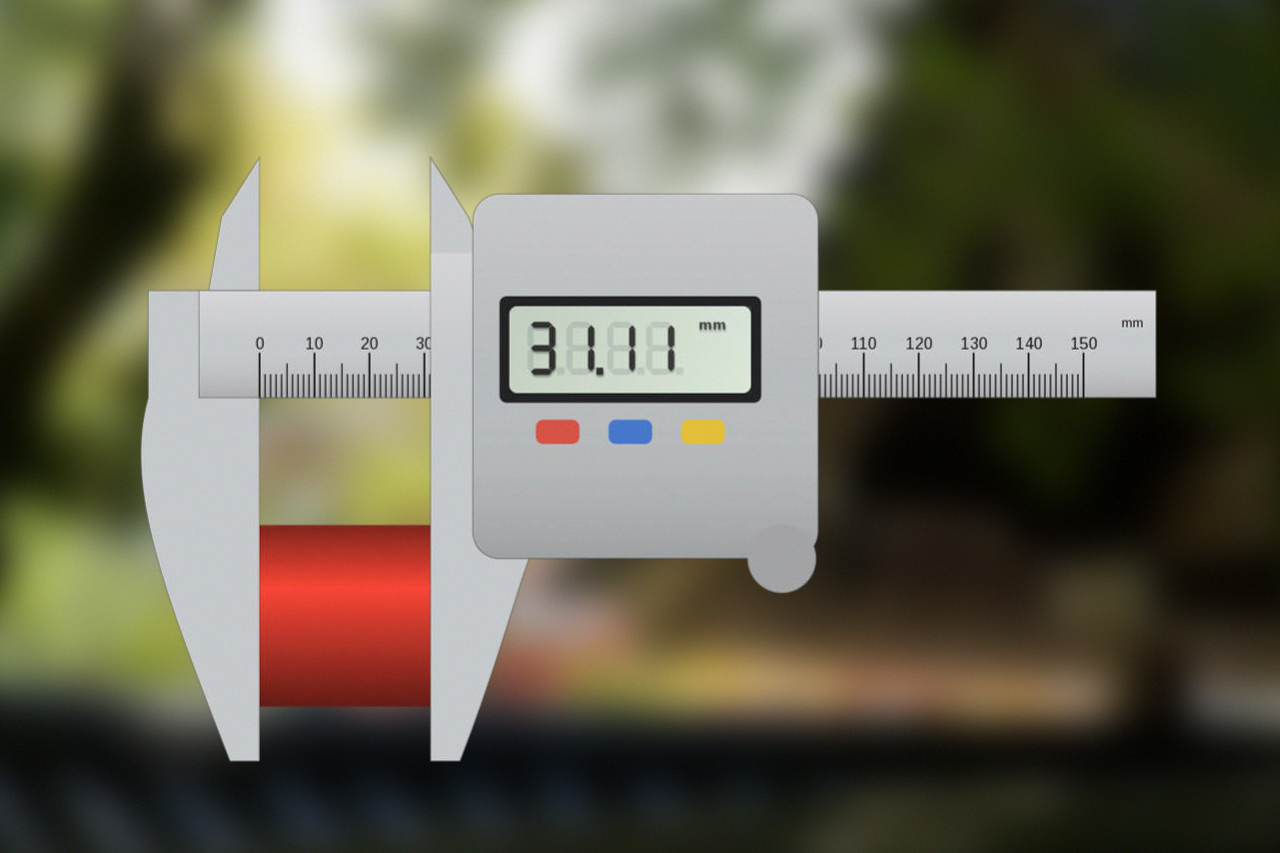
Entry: {"value": 31.11, "unit": "mm"}
